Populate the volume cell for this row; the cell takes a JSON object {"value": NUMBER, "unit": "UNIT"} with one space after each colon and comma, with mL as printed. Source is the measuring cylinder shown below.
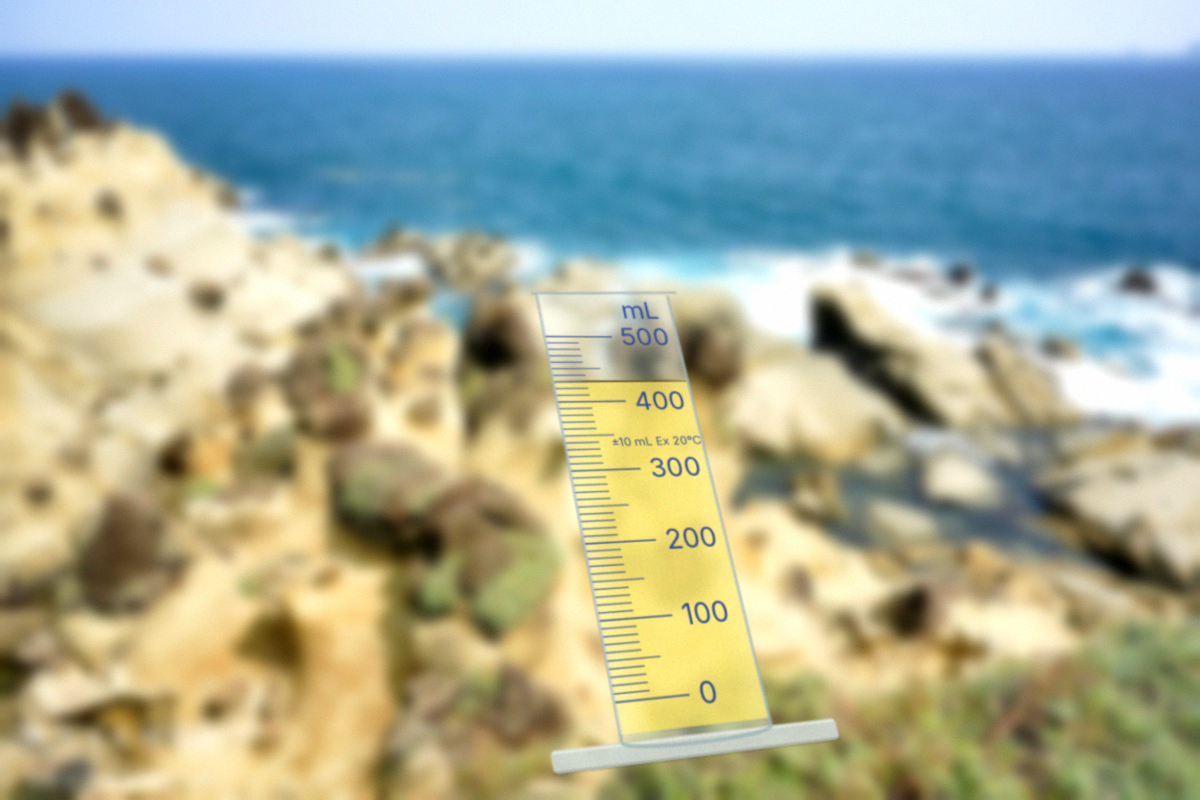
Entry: {"value": 430, "unit": "mL"}
